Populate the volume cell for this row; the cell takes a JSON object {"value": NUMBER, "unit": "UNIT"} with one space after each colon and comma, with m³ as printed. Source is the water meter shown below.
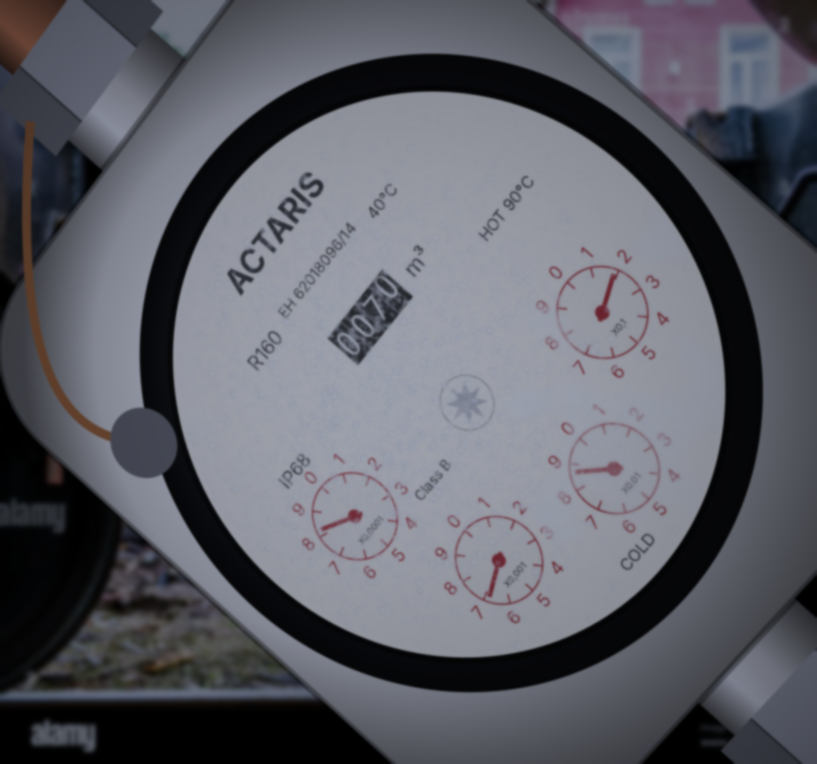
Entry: {"value": 70.1868, "unit": "m³"}
